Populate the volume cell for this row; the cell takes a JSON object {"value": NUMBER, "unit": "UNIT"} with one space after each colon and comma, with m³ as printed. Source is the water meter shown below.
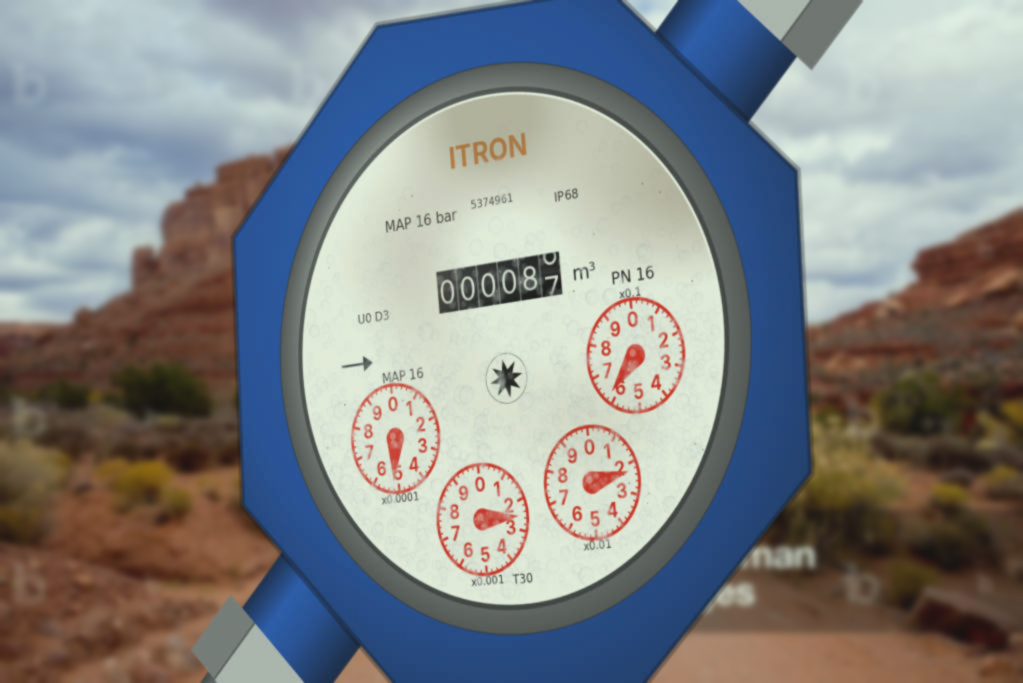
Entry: {"value": 86.6225, "unit": "m³"}
